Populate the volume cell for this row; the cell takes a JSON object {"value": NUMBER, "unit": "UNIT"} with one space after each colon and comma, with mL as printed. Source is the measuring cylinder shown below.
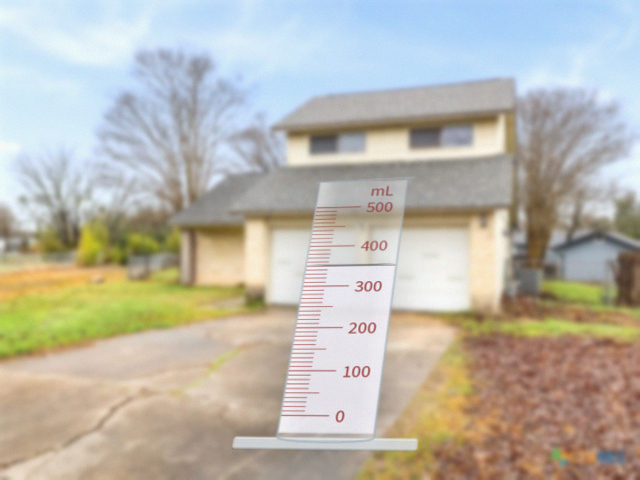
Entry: {"value": 350, "unit": "mL"}
